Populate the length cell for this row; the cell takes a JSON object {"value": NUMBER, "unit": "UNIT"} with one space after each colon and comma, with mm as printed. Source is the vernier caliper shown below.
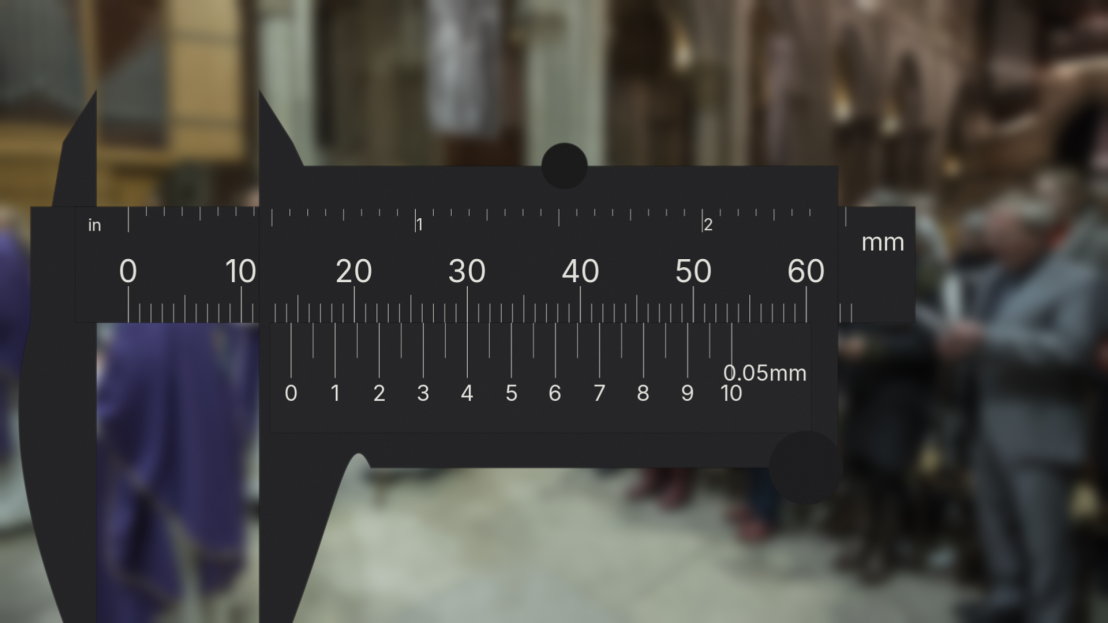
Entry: {"value": 14.4, "unit": "mm"}
